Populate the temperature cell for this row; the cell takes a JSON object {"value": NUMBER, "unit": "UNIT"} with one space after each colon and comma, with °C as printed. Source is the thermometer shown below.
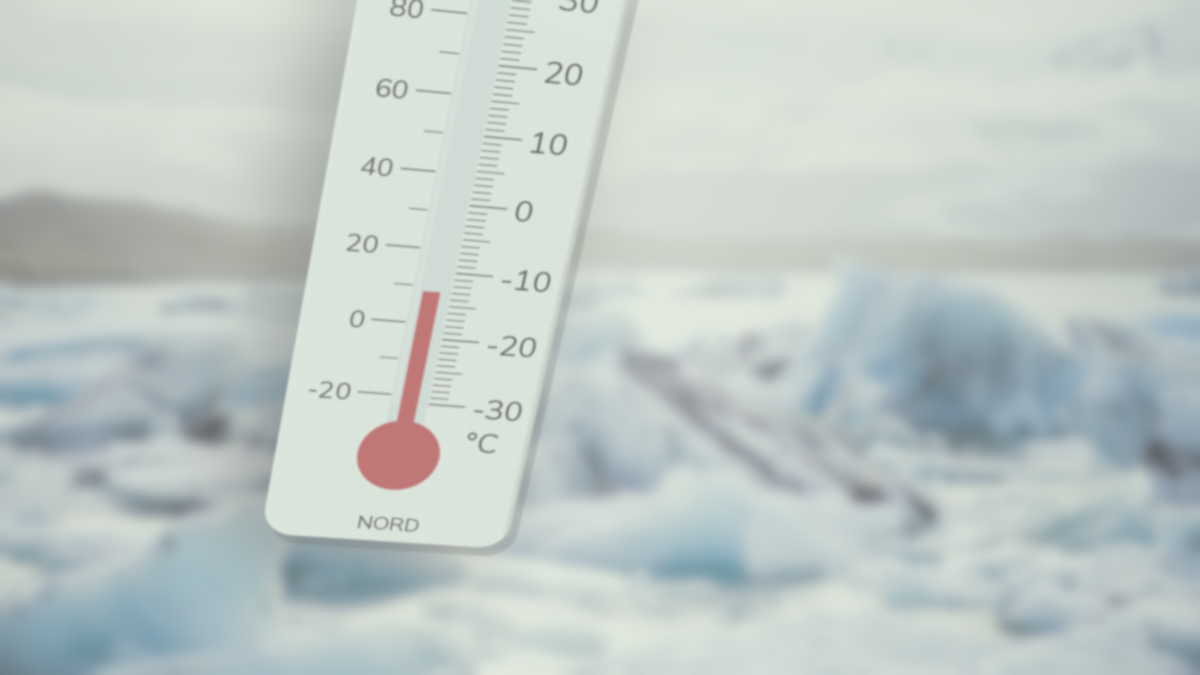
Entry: {"value": -13, "unit": "°C"}
